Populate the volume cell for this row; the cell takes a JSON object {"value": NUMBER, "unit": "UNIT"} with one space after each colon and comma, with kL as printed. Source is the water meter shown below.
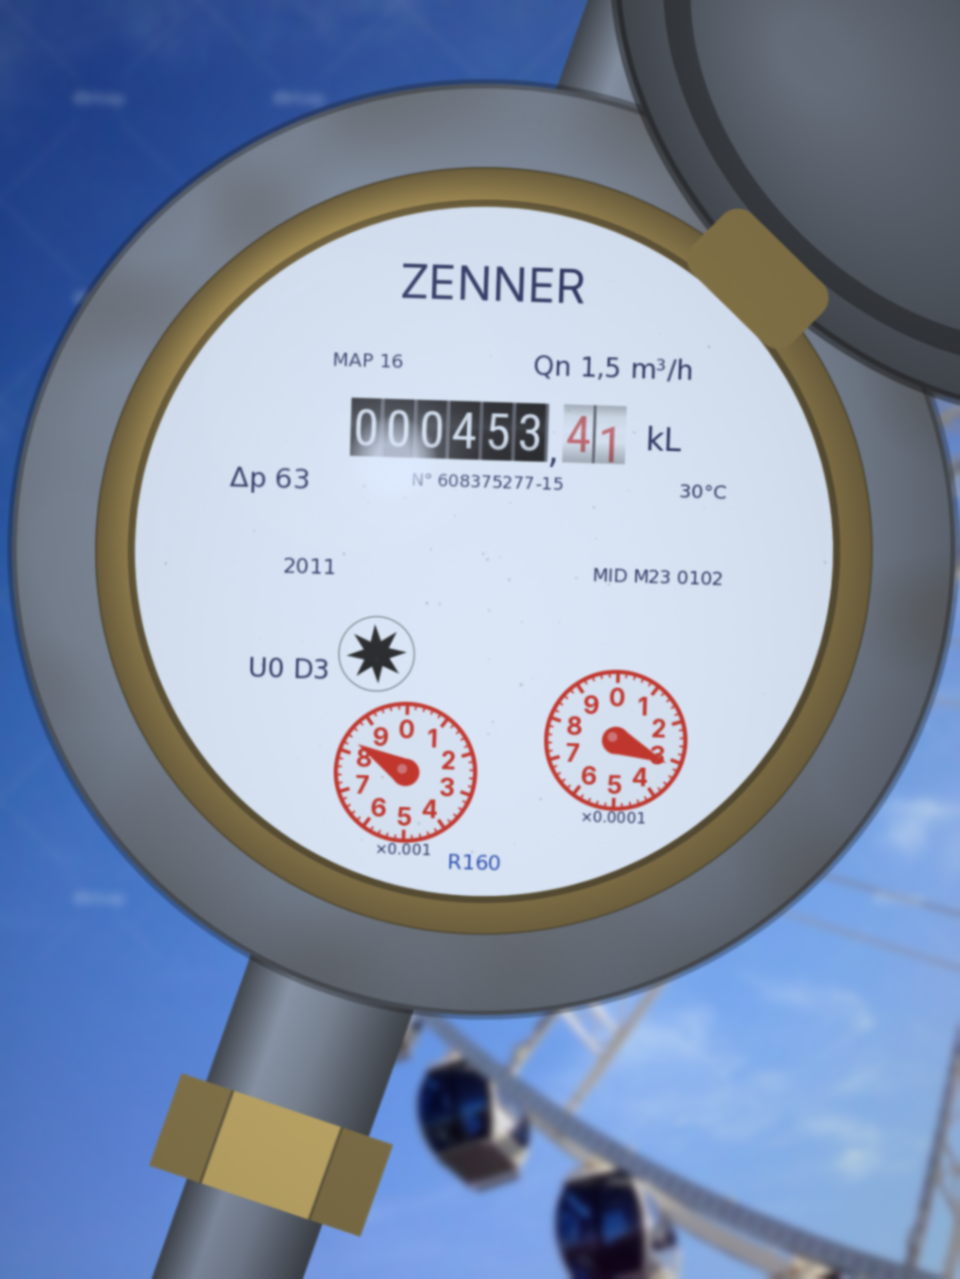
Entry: {"value": 453.4083, "unit": "kL"}
